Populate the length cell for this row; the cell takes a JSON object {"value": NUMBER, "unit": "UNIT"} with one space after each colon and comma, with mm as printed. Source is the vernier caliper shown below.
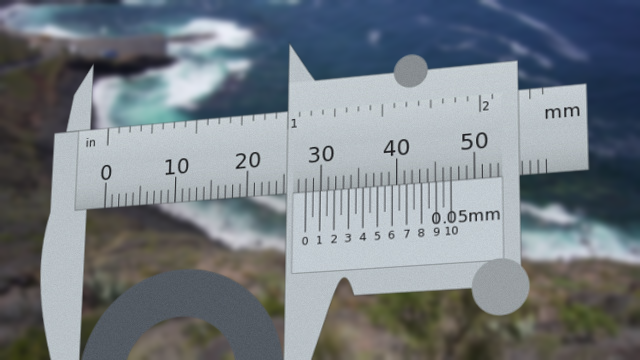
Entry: {"value": 28.0, "unit": "mm"}
